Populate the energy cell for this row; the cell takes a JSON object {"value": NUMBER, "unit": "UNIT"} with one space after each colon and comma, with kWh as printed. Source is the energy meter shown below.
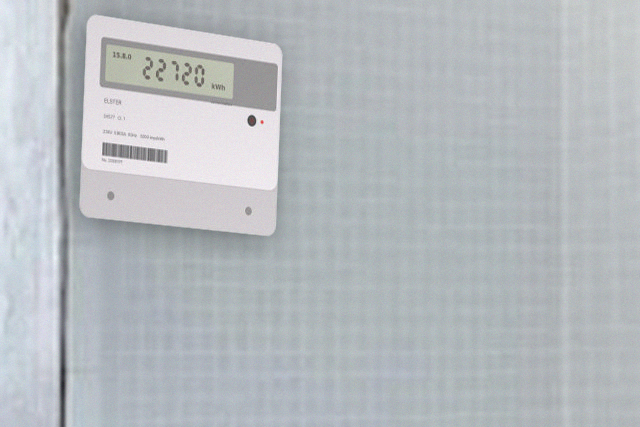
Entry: {"value": 22720, "unit": "kWh"}
